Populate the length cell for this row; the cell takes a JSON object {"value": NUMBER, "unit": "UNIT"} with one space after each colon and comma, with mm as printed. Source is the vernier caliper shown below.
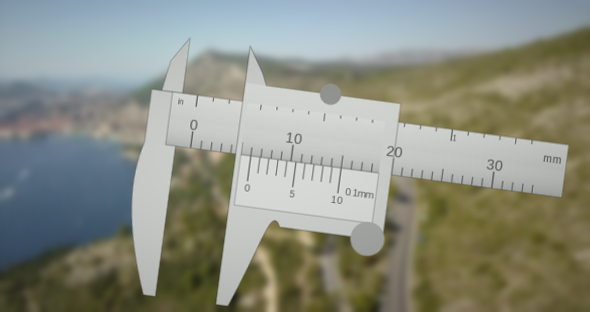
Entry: {"value": 6.0, "unit": "mm"}
